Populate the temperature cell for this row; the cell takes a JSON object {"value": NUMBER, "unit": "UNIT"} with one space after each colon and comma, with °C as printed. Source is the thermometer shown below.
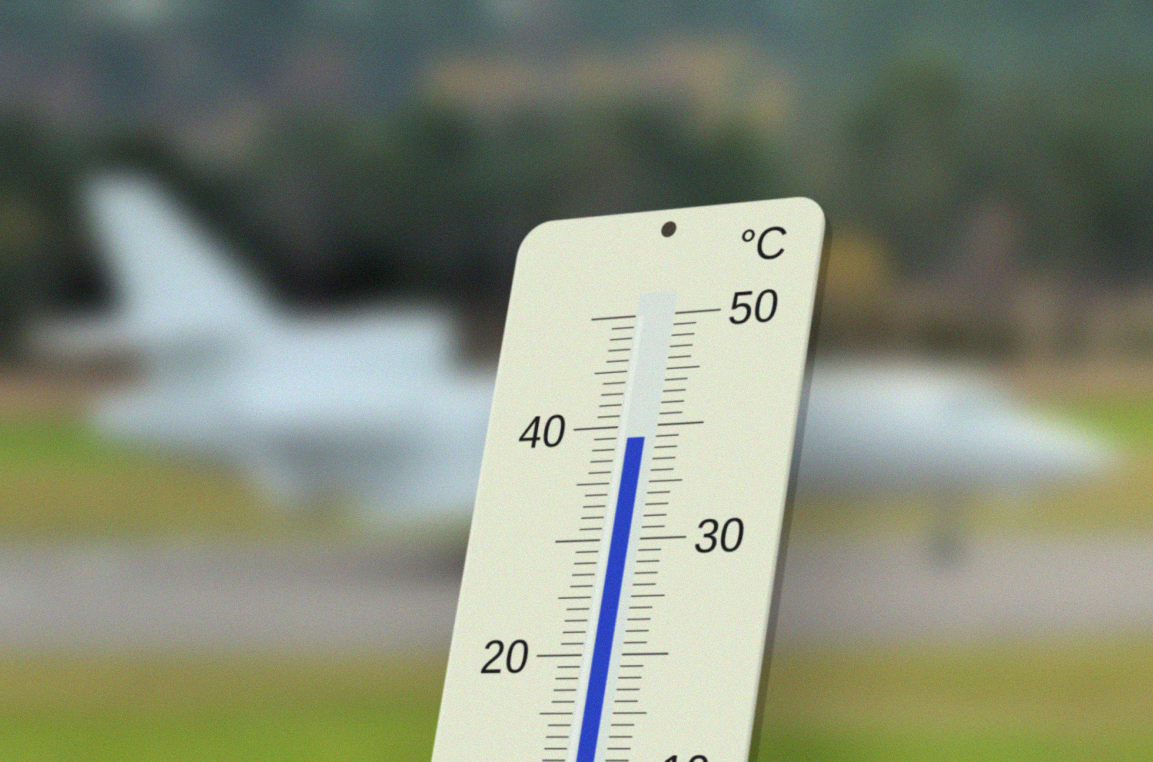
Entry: {"value": 39, "unit": "°C"}
